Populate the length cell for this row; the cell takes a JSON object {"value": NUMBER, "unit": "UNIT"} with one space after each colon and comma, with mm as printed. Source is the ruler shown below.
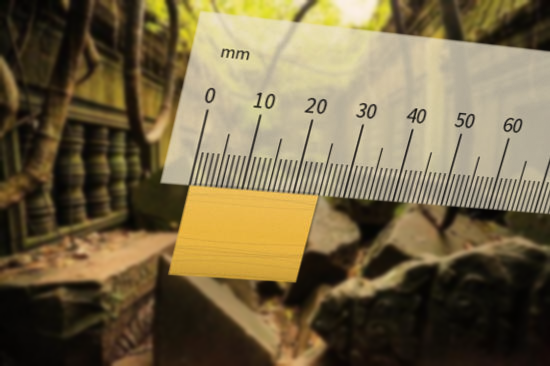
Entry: {"value": 25, "unit": "mm"}
